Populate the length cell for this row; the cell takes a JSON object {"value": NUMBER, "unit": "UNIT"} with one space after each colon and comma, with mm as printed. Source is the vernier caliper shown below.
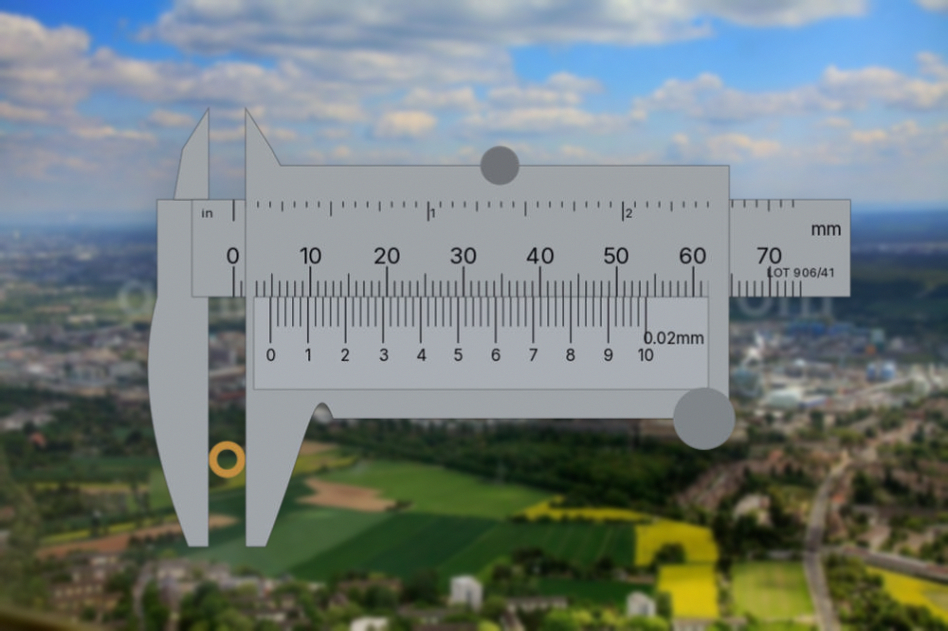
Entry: {"value": 4.8, "unit": "mm"}
